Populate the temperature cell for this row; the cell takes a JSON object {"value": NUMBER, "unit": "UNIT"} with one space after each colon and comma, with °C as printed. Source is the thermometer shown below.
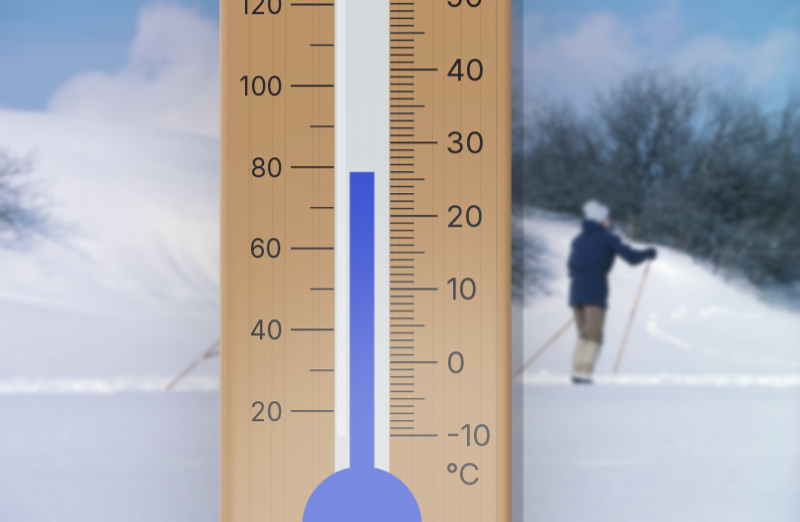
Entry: {"value": 26, "unit": "°C"}
